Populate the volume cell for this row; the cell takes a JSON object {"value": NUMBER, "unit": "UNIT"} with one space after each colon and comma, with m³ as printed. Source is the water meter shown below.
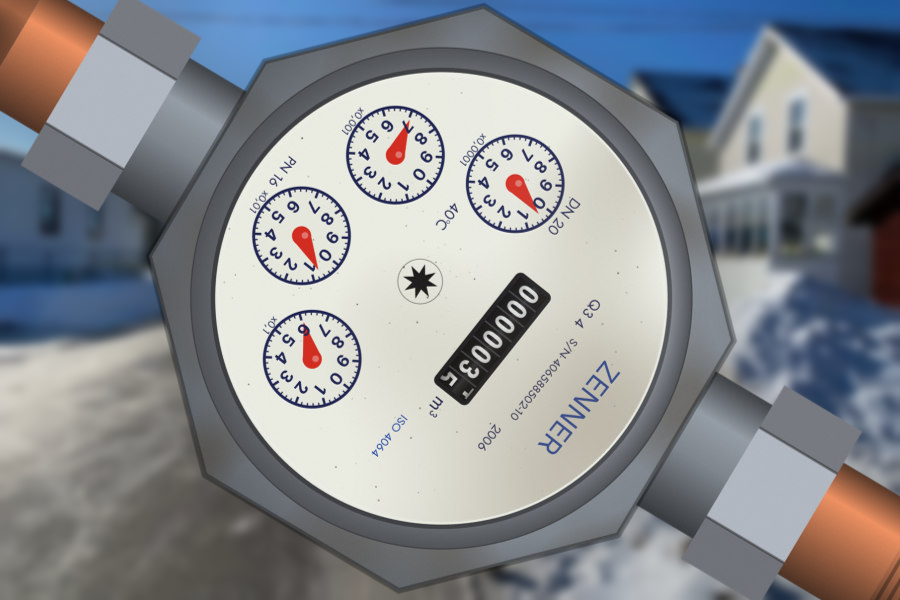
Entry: {"value": 34.6070, "unit": "m³"}
